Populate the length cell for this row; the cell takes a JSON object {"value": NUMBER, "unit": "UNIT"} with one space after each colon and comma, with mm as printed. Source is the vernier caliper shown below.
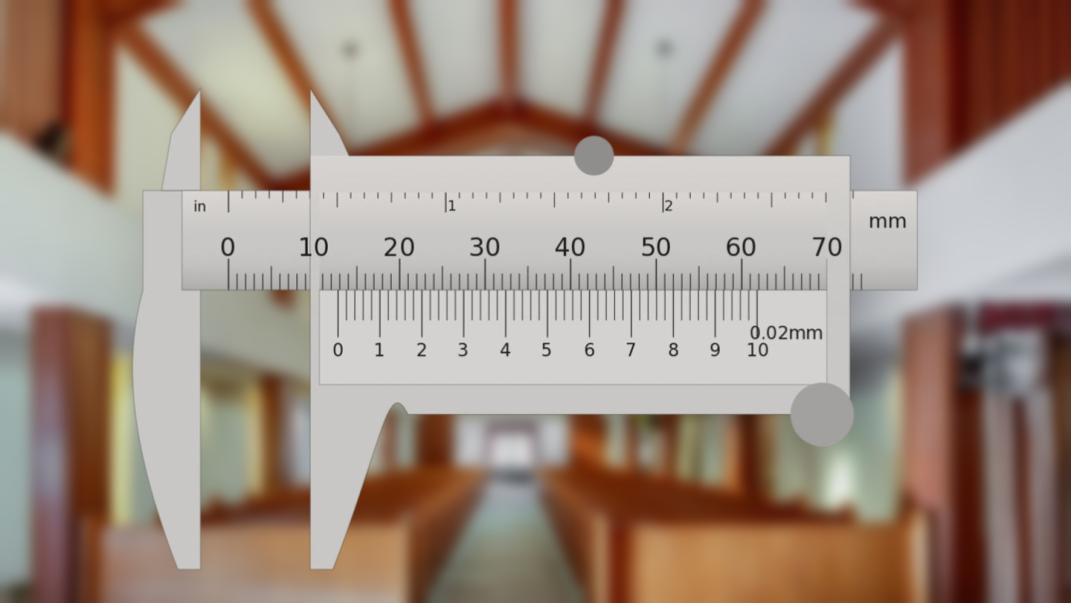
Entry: {"value": 12.8, "unit": "mm"}
